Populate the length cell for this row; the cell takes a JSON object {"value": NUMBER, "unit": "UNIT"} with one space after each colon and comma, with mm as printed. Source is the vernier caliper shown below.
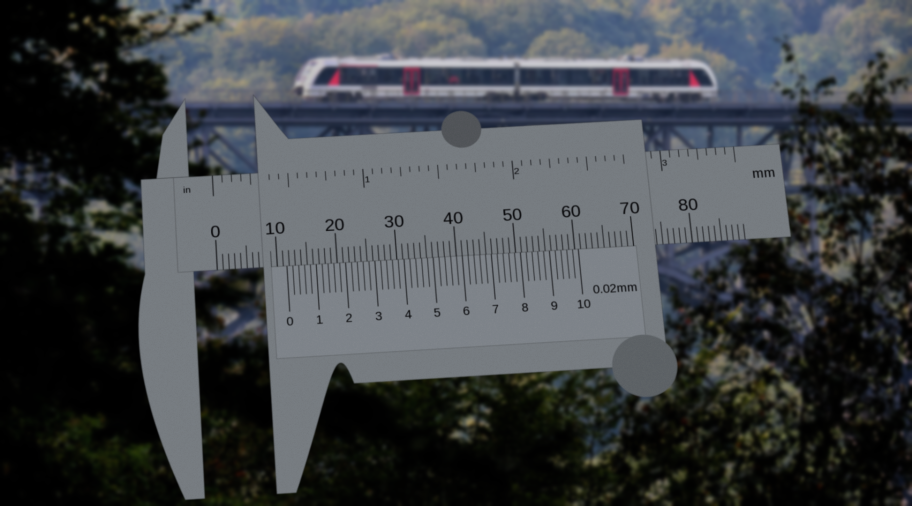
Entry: {"value": 11.6, "unit": "mm"}
